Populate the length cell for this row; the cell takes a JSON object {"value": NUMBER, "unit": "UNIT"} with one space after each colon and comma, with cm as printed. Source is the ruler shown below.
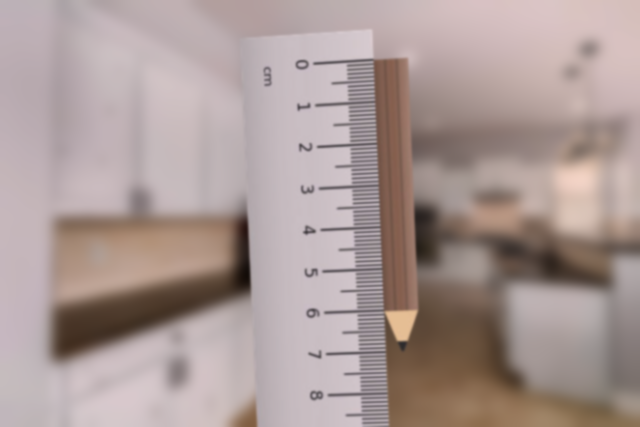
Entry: {"value": 7, "unit": "cm"}
